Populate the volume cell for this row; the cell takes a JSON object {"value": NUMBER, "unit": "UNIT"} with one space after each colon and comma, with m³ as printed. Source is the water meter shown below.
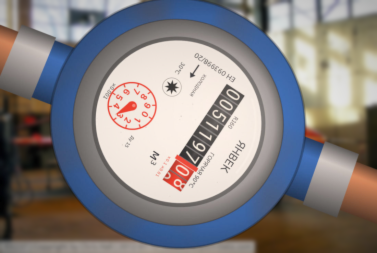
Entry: {"value": 51197.083, "unit": "m³"}
